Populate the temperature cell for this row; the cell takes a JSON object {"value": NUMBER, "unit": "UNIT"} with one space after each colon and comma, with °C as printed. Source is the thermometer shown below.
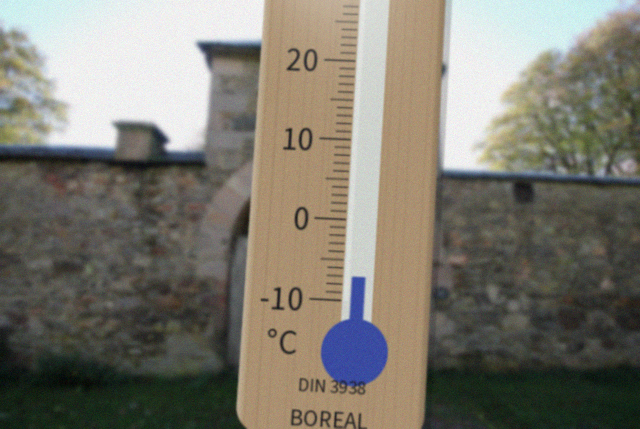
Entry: {"value": -7, "unit": "°C"}
